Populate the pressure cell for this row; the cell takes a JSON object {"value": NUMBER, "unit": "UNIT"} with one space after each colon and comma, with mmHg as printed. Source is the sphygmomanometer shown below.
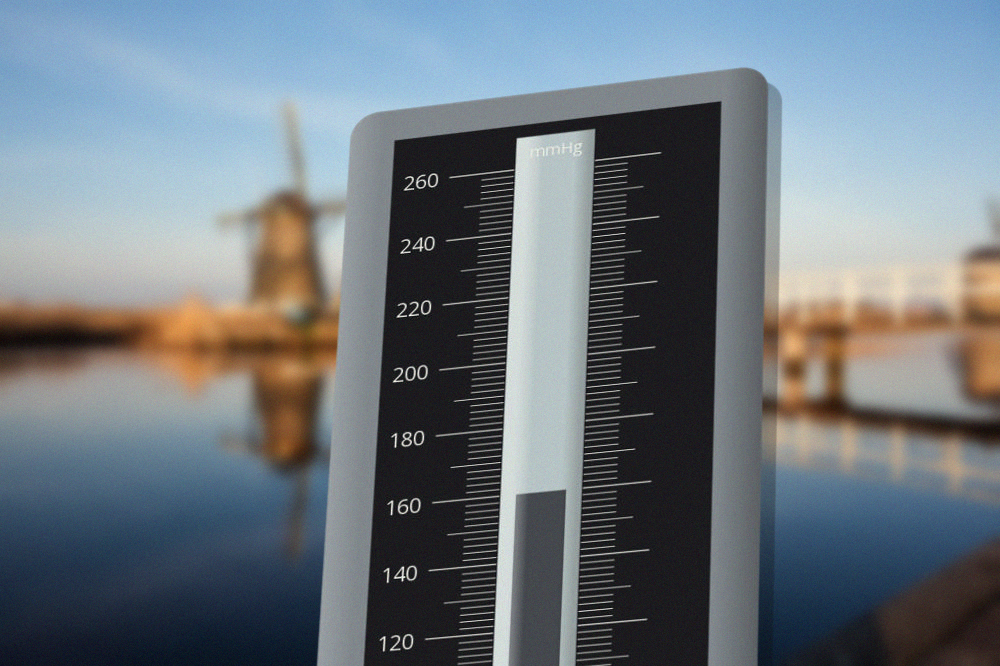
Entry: {"value": 160, "unit": "mmHg"}
